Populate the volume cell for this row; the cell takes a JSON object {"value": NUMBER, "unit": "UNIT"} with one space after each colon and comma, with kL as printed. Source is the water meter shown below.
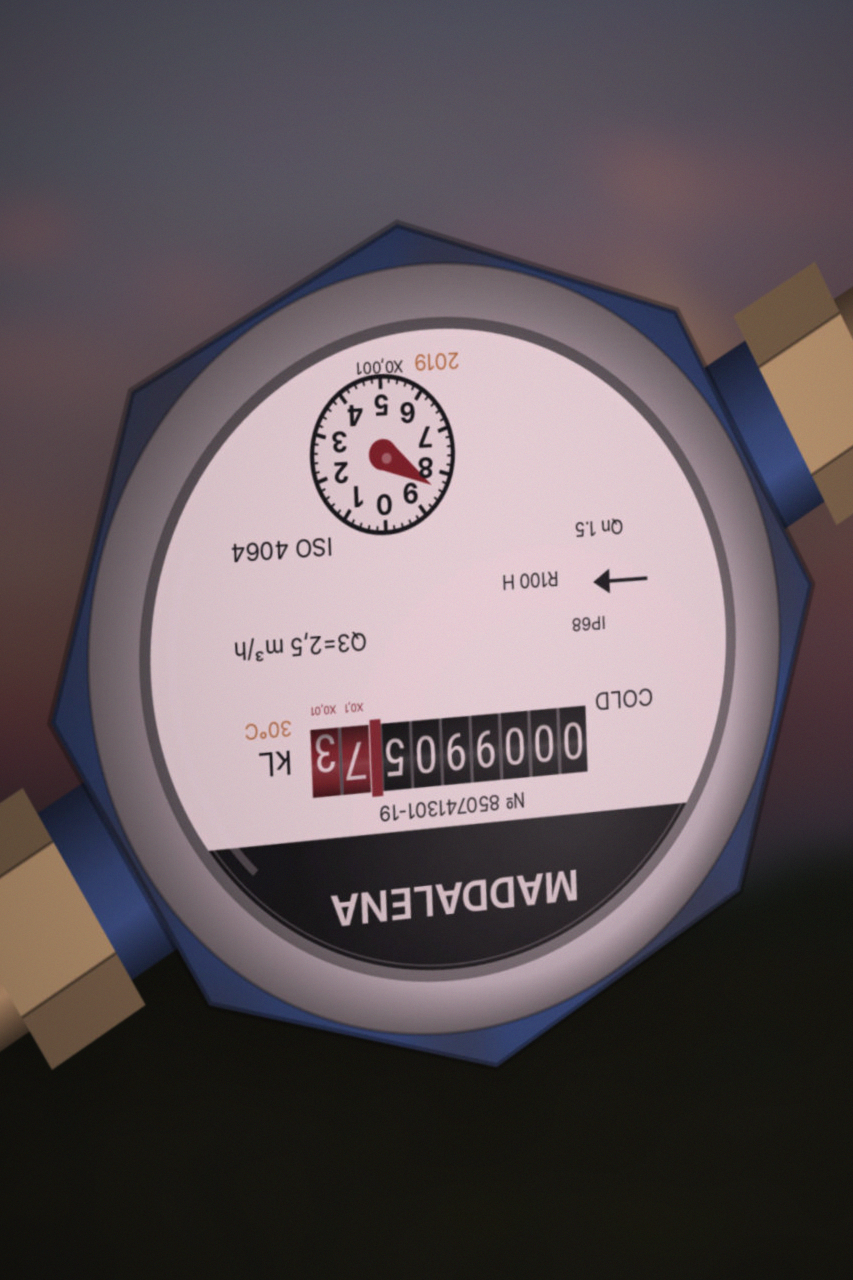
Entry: {"value": 9905.728, "unit": "kL"}
